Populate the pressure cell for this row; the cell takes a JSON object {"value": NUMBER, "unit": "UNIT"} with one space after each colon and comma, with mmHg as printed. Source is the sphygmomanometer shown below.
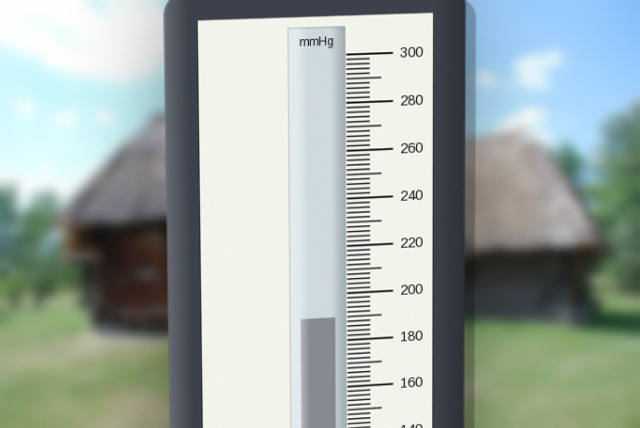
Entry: {"value": 190, "unit": "mmHg"}
